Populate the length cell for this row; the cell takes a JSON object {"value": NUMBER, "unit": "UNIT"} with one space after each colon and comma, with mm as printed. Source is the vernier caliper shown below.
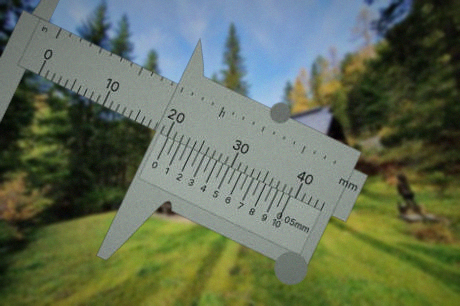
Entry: {"value": 20.2, "unit": "mm"}
